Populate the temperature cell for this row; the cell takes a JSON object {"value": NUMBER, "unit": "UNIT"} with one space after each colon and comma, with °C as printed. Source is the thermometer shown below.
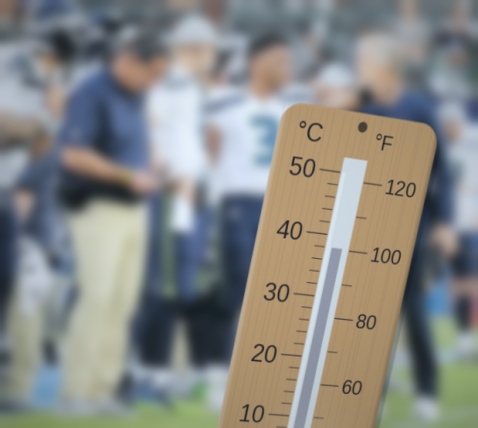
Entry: {"value": 38, "unit": "°C"}
